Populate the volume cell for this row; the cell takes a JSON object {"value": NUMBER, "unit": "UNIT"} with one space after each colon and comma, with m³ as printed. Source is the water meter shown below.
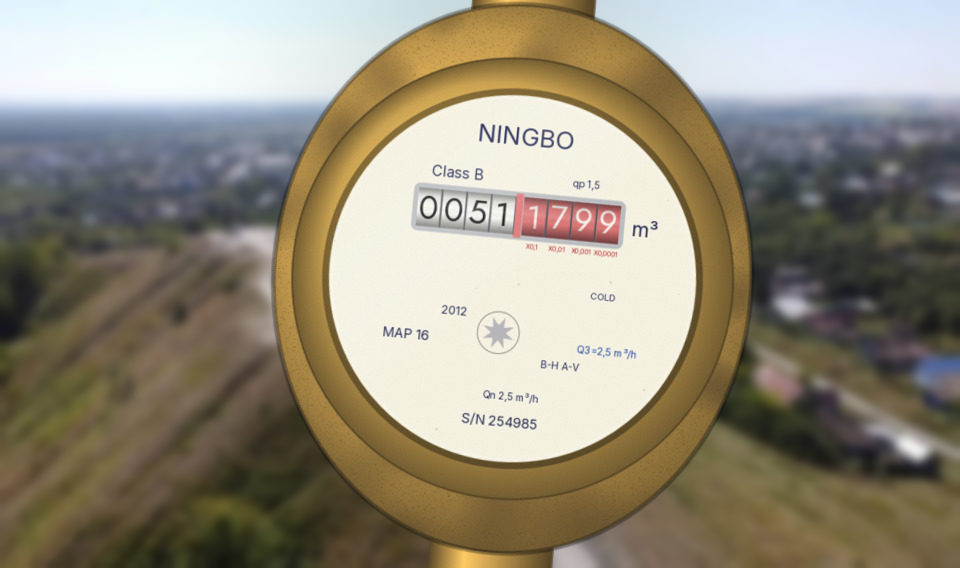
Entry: {"value": 51.1799, "unit": "m³"}
